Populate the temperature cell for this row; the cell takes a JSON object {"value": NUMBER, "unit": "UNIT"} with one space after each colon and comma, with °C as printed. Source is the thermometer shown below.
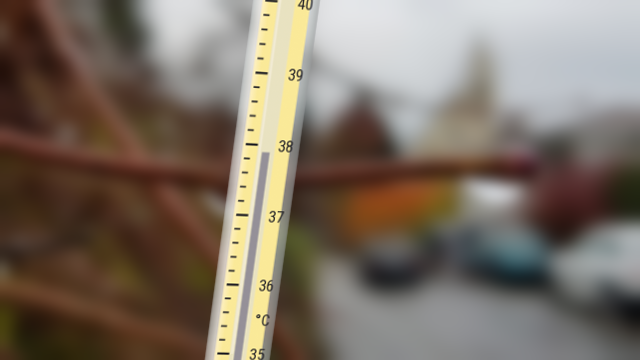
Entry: {"value": 37.9, "unit": "°C"}
